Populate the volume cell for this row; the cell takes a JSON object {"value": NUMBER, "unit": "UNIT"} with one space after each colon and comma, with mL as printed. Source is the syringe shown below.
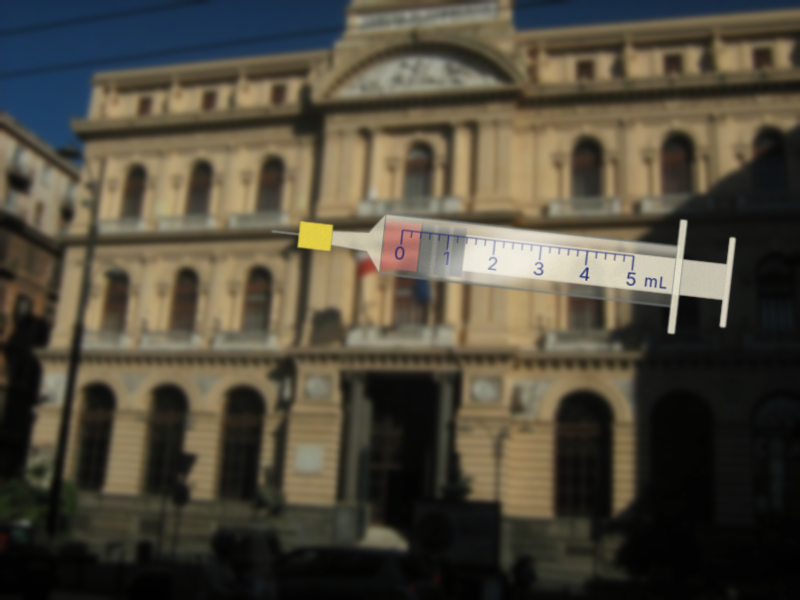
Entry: {"value": 0.4, "unit": "mL"}
